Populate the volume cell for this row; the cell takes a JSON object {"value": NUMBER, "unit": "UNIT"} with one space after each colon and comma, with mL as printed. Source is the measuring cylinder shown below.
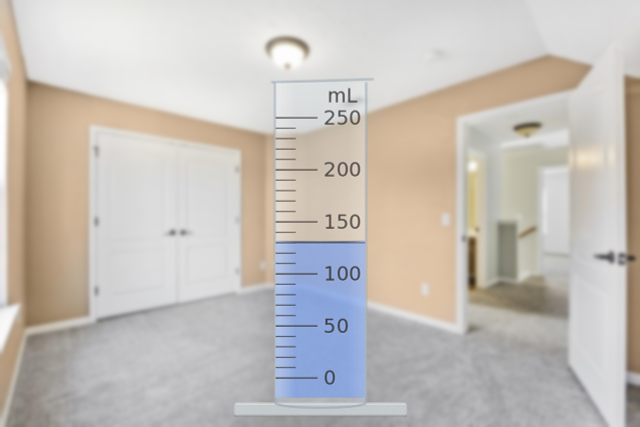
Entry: {"value": 130, "unit": "mL"}
